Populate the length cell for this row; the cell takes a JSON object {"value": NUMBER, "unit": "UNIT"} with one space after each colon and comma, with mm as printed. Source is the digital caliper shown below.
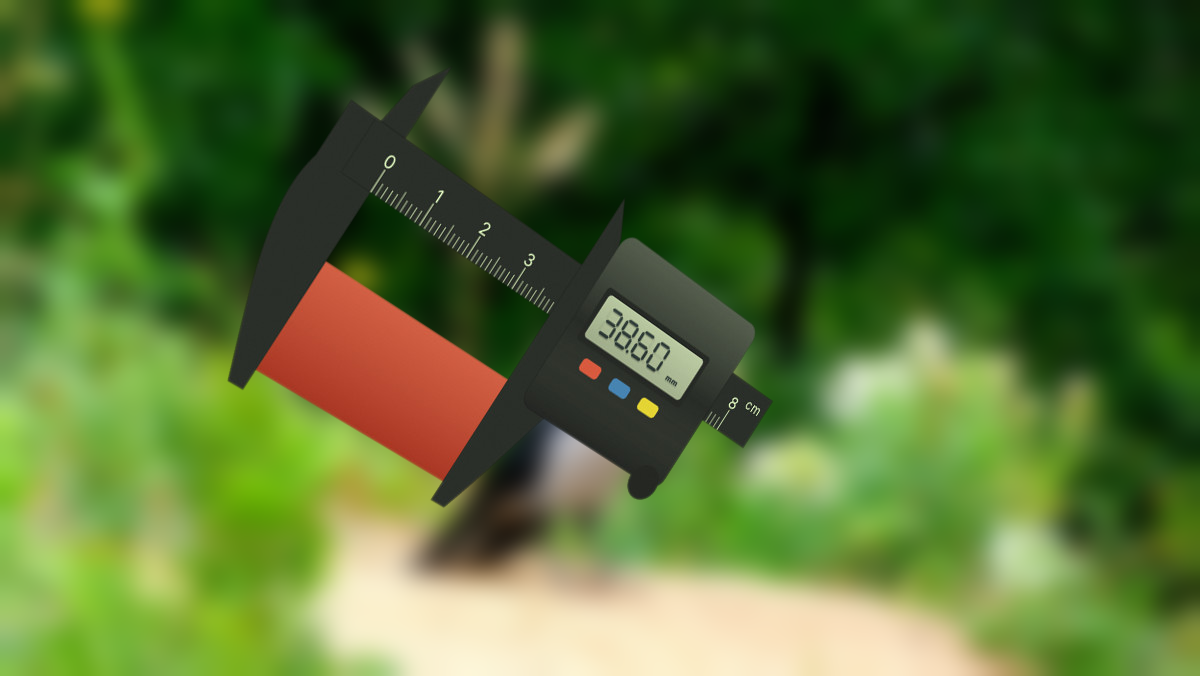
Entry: {"value": 38.60, "unit": "mm"}
